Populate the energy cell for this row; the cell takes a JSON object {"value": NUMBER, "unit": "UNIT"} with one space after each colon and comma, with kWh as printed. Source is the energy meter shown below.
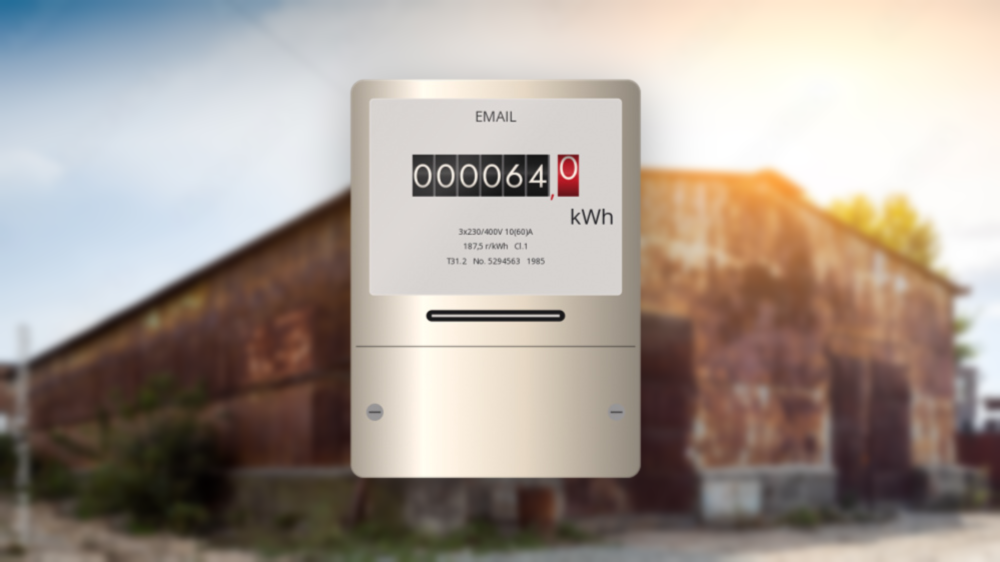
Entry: {"value": 64.0, "unit": "kWh"}
